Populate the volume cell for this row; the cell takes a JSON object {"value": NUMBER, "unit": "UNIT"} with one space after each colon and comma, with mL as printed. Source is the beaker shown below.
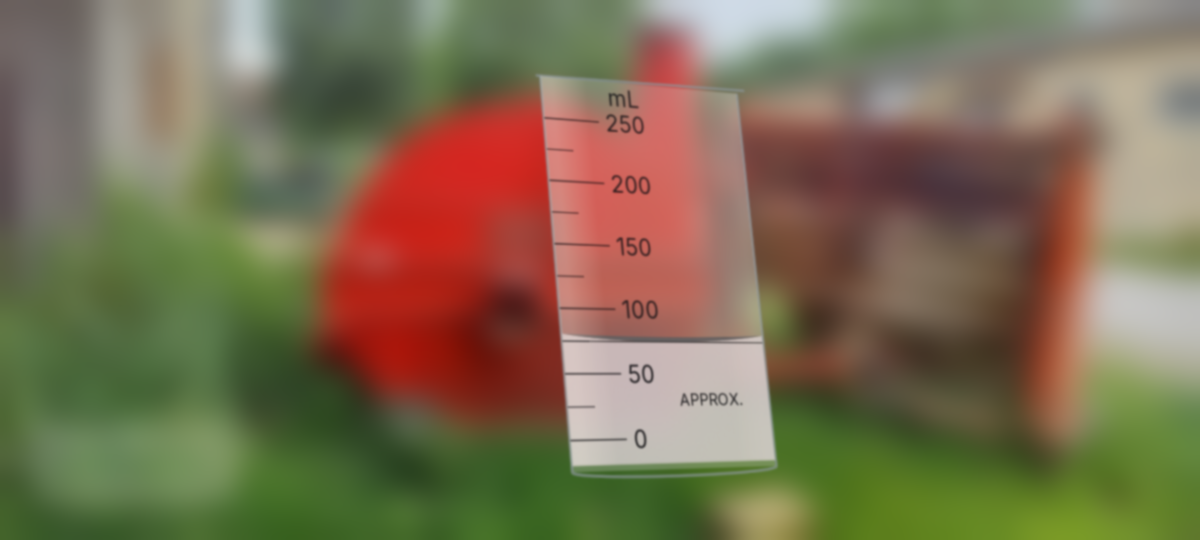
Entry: {"value": 75, "unit": "mL"}
